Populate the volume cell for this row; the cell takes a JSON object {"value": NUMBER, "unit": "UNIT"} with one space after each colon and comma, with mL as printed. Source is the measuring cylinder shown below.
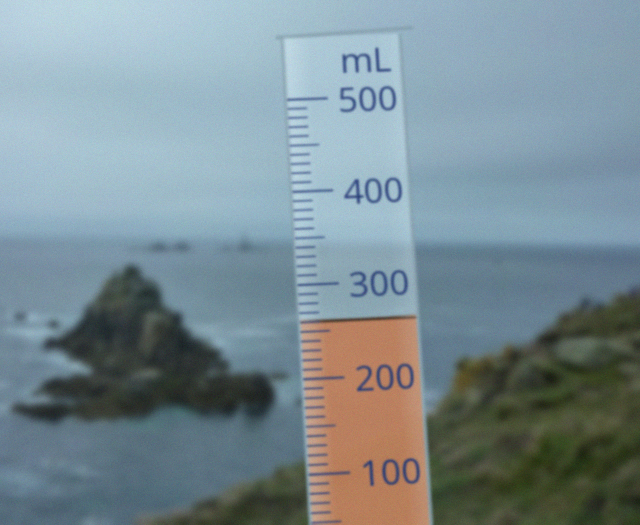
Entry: {"value": 260, "unit": "mL"}
